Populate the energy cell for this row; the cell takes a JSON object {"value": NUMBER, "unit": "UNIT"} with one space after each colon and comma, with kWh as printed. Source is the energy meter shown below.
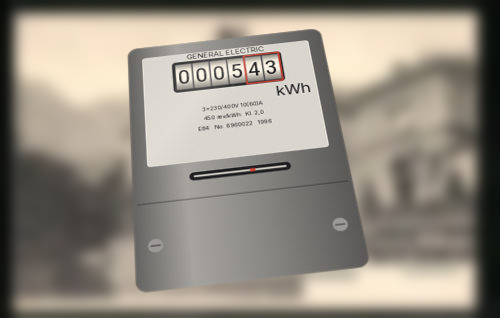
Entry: {"value": 5.43, "unit": "kWh"}
